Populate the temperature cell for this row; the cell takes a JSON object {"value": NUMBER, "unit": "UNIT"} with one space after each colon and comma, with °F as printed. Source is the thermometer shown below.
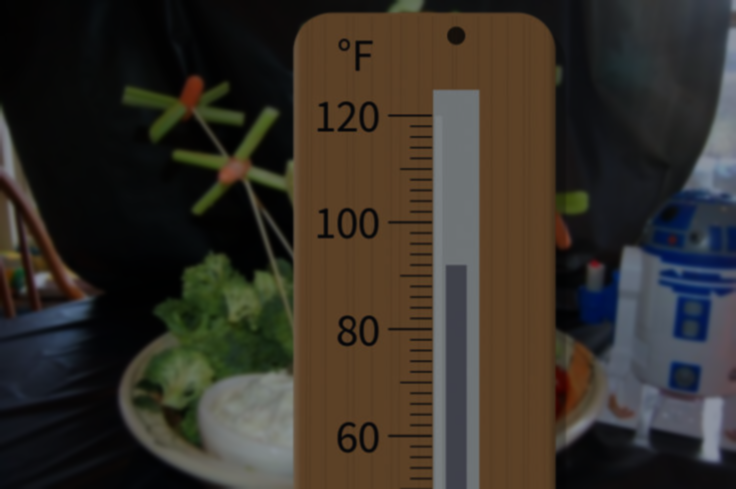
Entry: {"value": 92, "unit": "°F"}
